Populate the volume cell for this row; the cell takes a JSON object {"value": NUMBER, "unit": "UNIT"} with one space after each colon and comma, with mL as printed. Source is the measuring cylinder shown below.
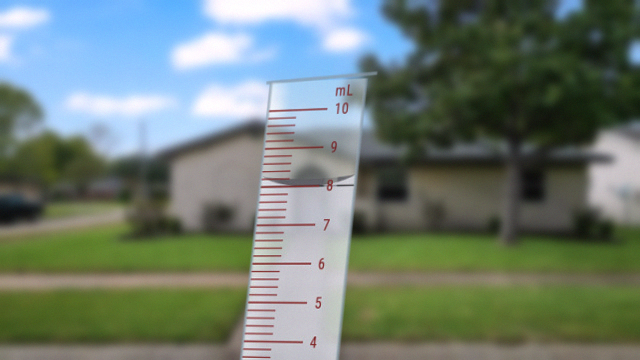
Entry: {"value": 8, "unit": "mL"}
